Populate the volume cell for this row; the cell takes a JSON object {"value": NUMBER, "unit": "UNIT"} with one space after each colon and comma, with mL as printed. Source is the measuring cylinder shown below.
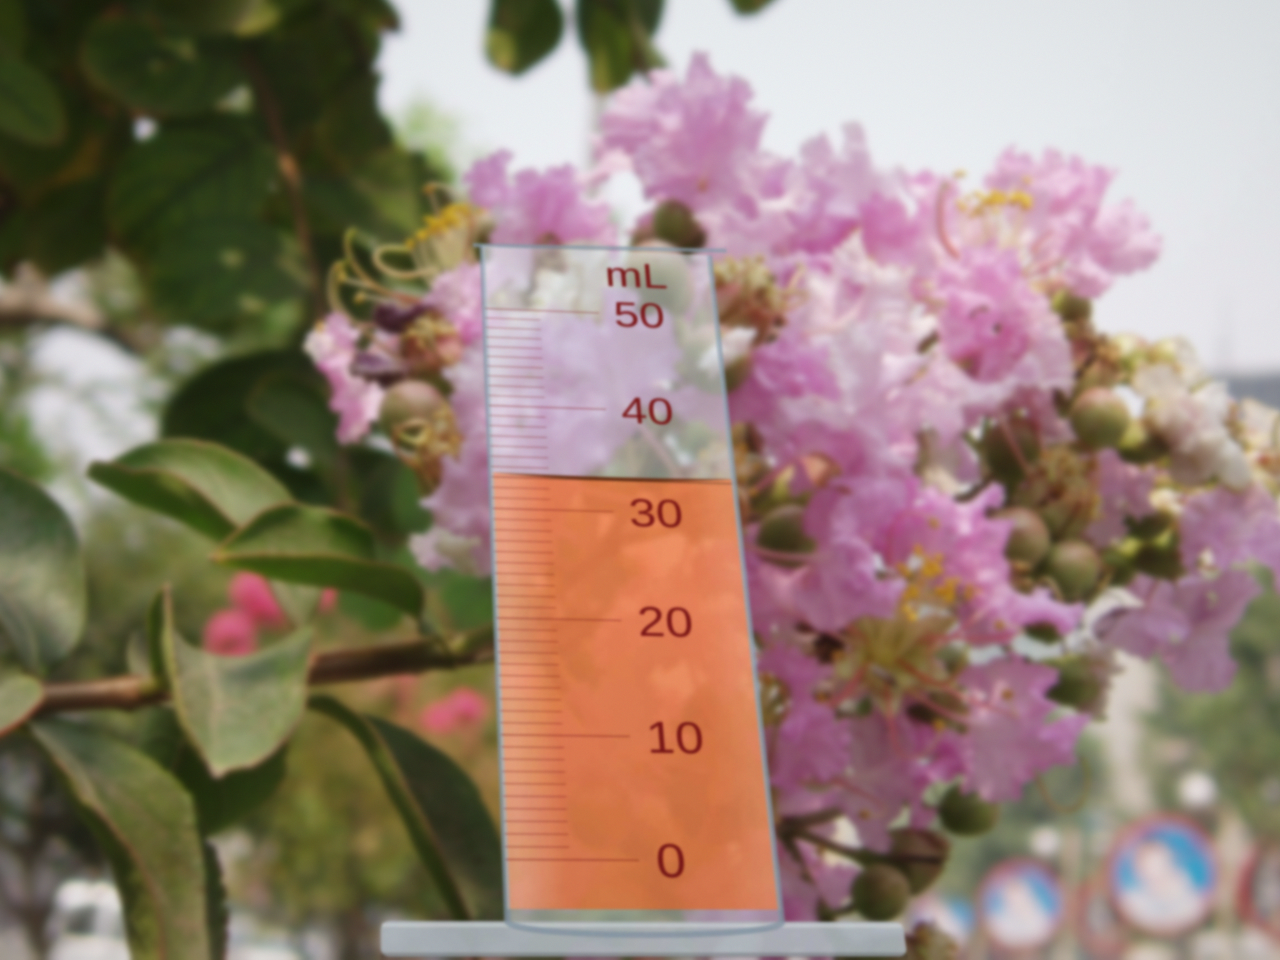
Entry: {"value": 33, "unit": "mL"}
